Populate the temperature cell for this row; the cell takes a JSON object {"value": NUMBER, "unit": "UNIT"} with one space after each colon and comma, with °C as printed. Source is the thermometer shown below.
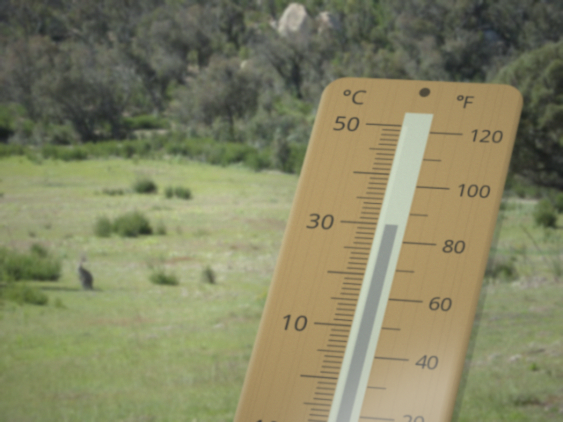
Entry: {"value": 30, "unit": "°C"}
